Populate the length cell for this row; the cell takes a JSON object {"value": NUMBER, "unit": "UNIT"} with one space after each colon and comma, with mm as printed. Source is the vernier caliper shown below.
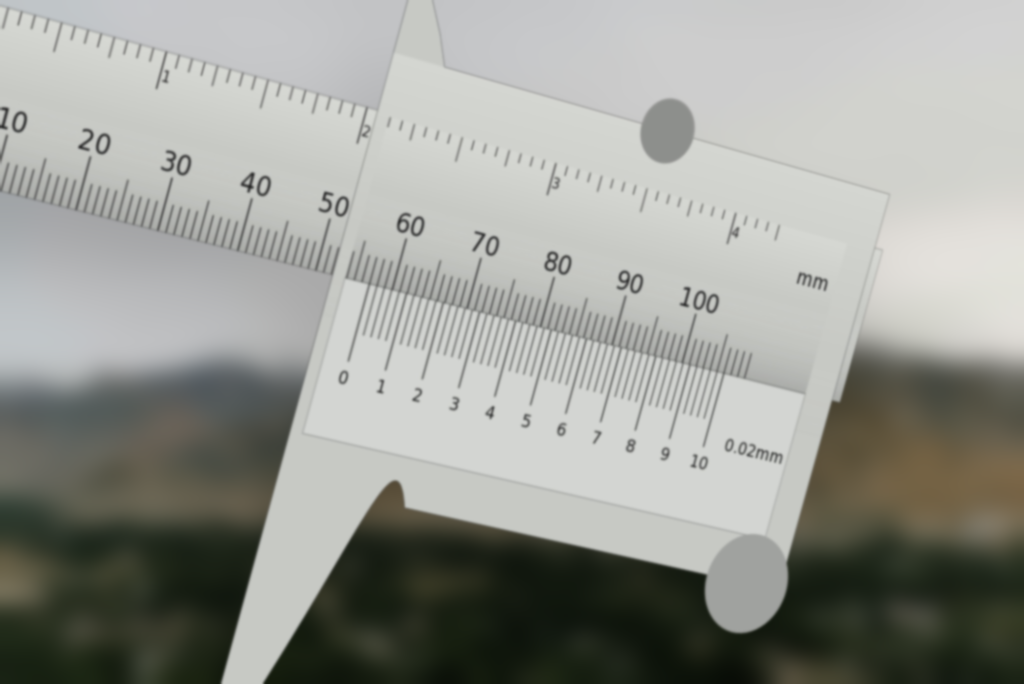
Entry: {"value": 57.0, "unit": "mm"}
